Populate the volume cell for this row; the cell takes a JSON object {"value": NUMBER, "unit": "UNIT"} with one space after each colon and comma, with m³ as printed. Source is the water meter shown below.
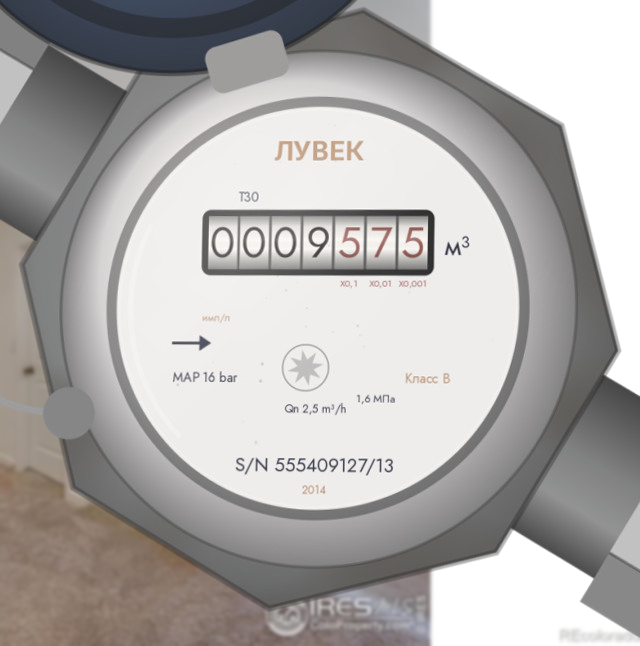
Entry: {"value": 9.575, "unit": "m³"}
